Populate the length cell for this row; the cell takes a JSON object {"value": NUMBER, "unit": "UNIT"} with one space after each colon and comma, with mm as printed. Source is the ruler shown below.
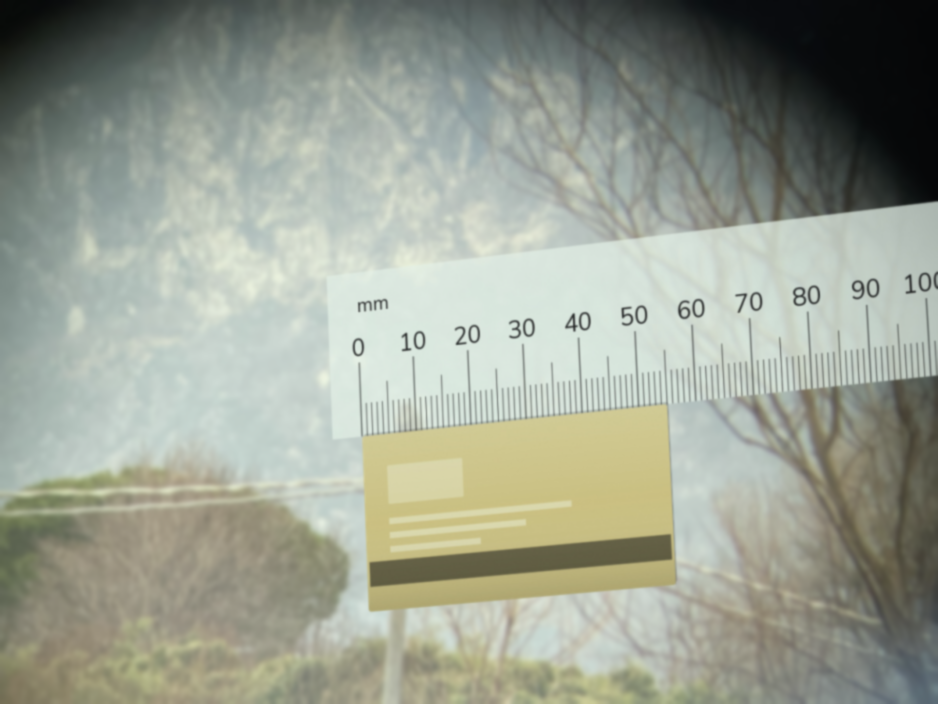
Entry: {"value": 55, "unit": "mm"}
